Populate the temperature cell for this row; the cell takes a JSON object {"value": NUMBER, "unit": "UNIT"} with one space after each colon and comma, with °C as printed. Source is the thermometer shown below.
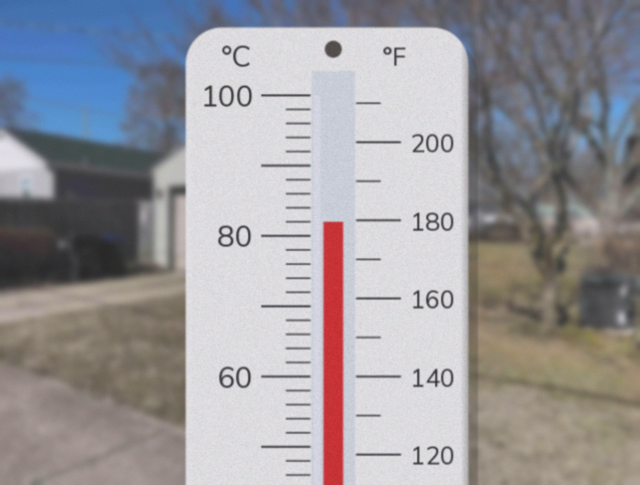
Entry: {"value": 82, "unit": "°C"}
